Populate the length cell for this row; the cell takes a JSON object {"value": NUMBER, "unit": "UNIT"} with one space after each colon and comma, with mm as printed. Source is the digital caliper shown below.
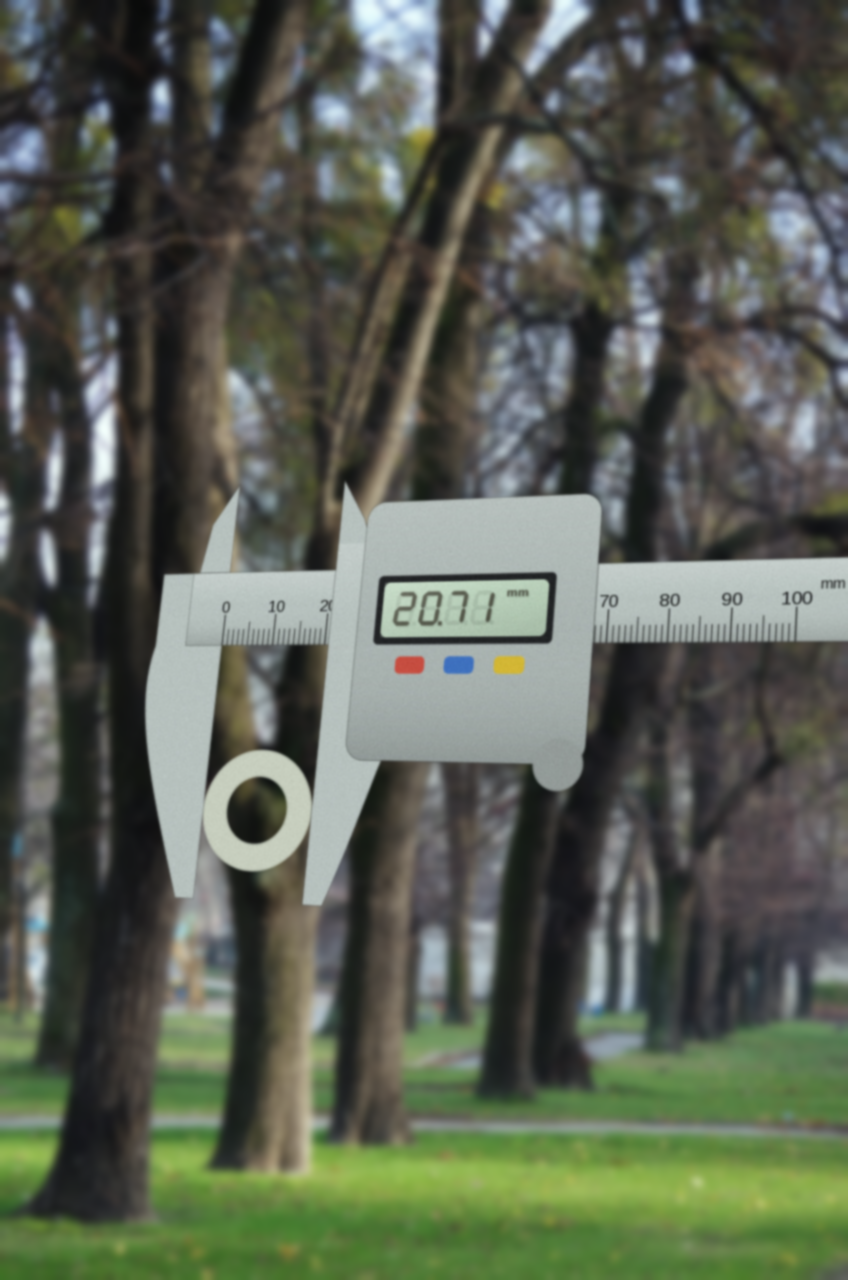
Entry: {"value": 20.71, "unit": "mm"}
